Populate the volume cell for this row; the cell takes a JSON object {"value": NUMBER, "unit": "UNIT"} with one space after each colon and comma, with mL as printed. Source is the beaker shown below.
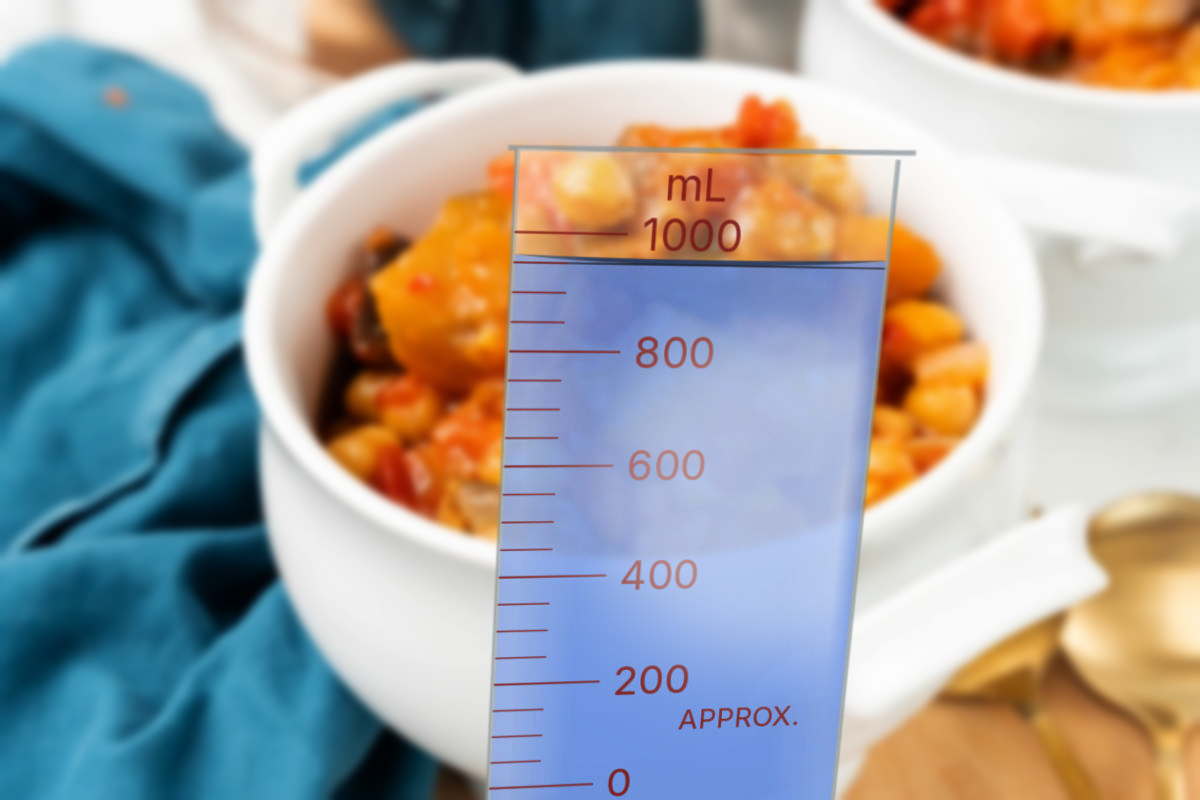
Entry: {"value": 950, "unit": "mL"}
